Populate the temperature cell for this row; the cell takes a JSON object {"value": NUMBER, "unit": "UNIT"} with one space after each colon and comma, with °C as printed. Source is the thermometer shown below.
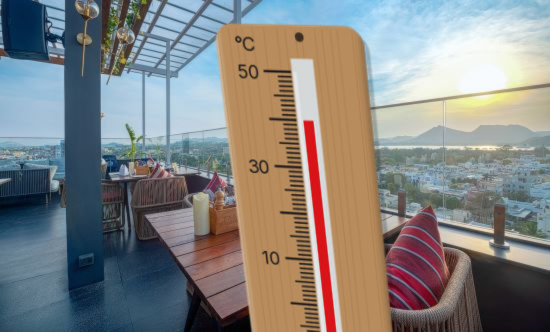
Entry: {"value": 40, "unit": "°C"}
